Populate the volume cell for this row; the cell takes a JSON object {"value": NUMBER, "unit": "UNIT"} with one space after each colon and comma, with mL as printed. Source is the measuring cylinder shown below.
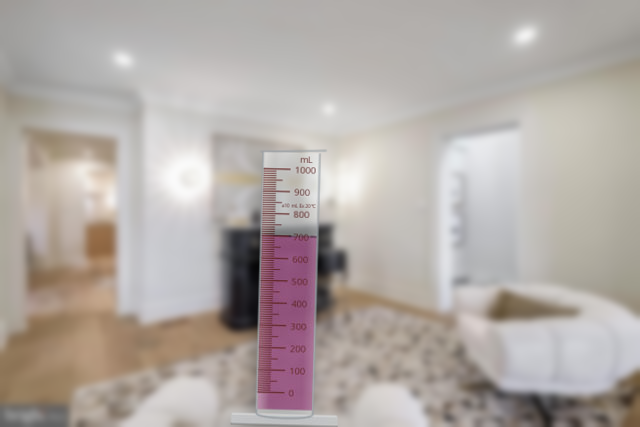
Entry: {"value": 700, "unit": "mL"}
